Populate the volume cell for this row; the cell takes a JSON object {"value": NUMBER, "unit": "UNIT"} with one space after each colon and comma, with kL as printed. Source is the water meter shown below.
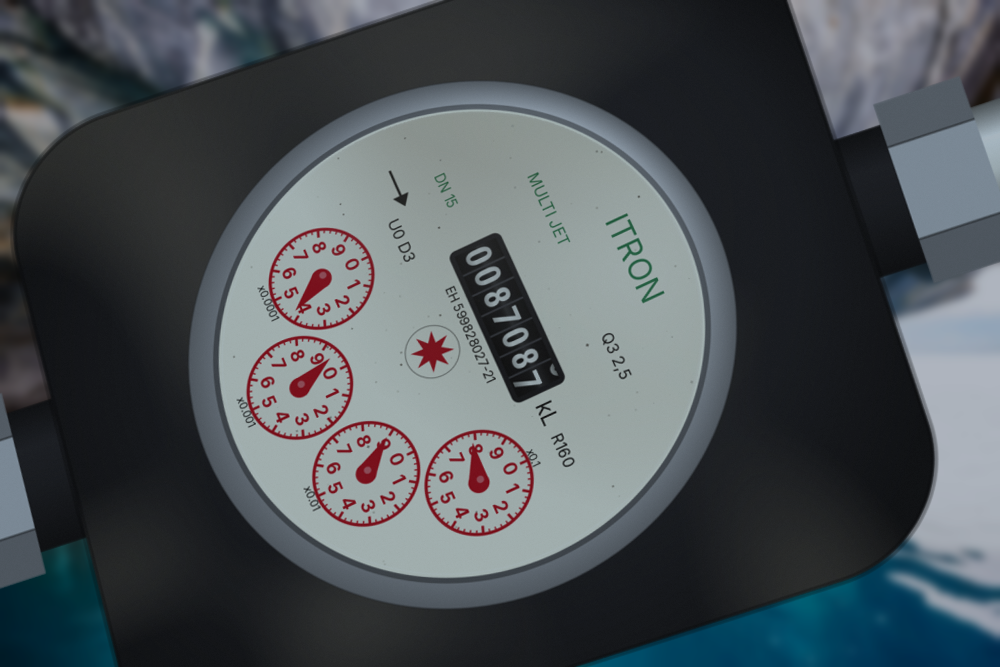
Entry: {"value": 87086.7894, "unit": "kL"}
